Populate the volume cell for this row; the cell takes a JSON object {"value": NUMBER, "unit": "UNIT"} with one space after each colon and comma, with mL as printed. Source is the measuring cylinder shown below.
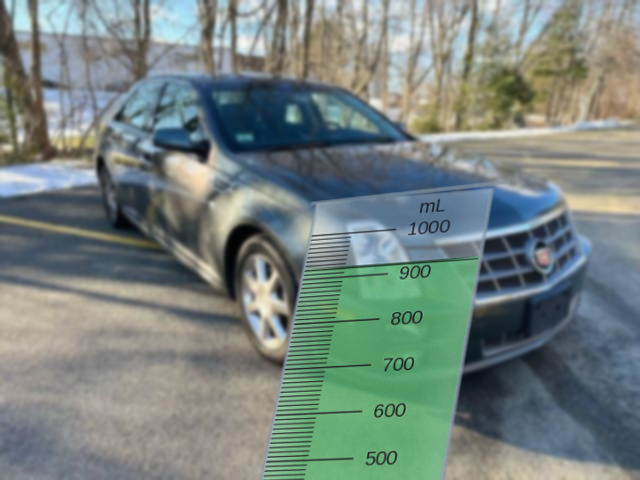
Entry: {"value": 920, "unit": "mL"}
